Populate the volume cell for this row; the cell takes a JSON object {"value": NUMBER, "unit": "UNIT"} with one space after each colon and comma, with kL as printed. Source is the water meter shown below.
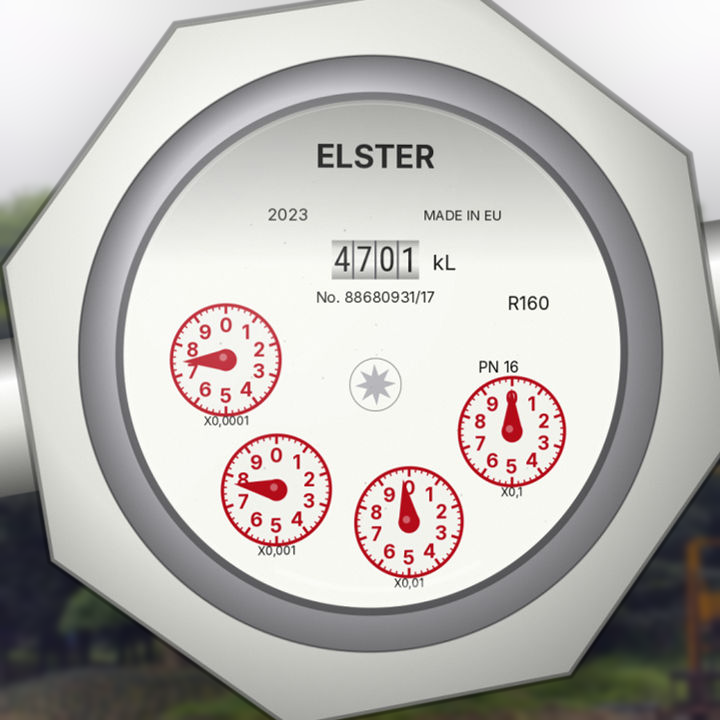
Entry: {"value": 4700.9977, "unit": "kL"}
